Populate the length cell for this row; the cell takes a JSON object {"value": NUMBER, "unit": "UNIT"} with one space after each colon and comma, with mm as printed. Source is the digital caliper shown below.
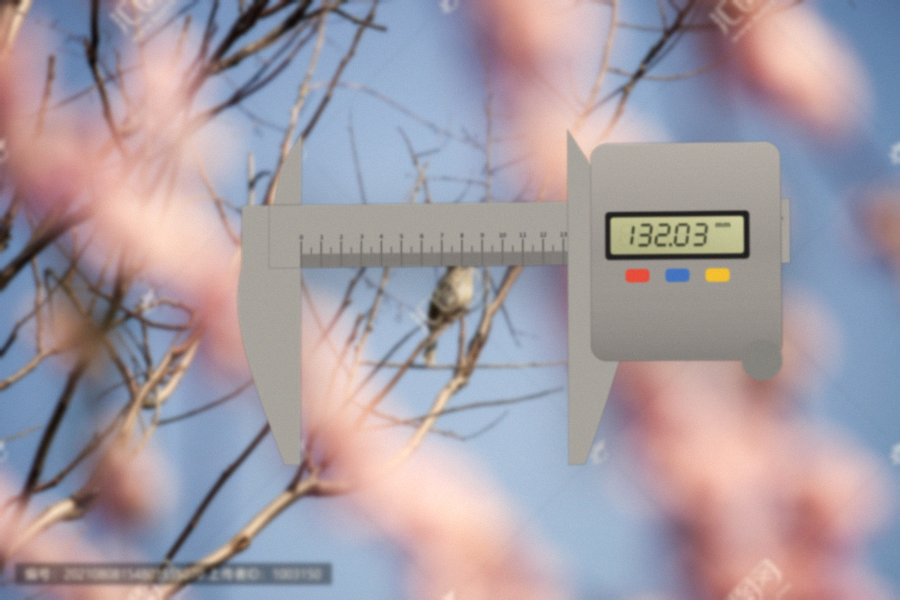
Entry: {"value": 132.03, "unit": "mm"}
